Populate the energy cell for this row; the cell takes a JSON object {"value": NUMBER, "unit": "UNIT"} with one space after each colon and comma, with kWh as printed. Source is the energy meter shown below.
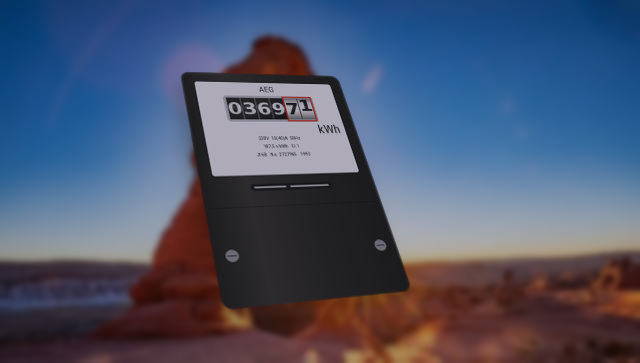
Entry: {"value": 369.71, "unit": "kWh"}
